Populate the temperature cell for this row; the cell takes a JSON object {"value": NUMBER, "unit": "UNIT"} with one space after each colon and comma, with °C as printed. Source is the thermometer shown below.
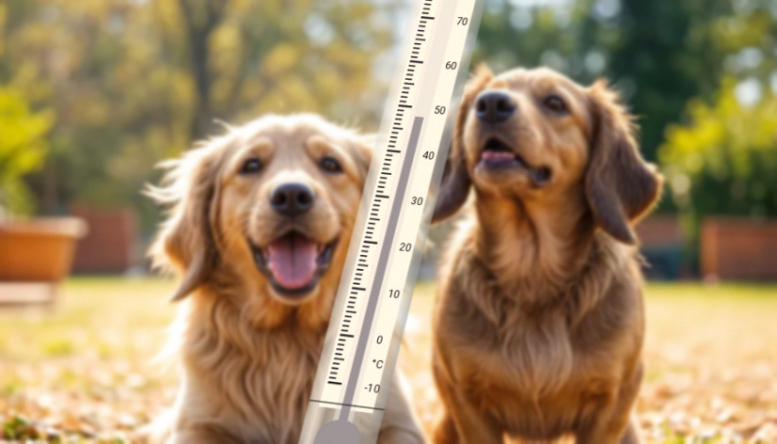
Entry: {"value": 48, "unit": "°C"}
